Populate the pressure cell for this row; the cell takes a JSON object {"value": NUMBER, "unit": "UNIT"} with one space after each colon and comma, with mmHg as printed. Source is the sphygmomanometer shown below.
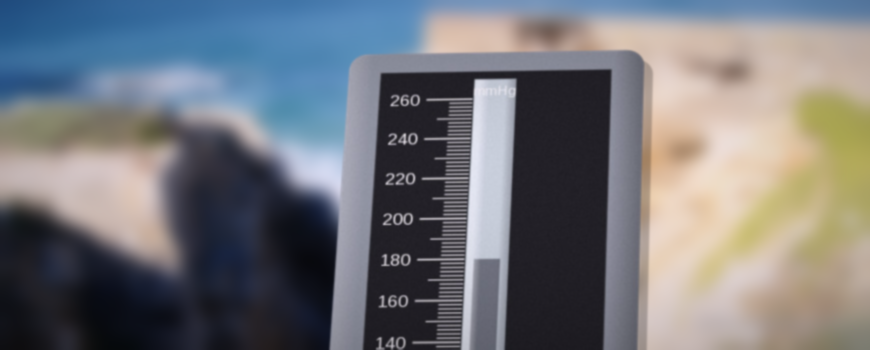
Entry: {"value": 180, "unit": "mmHg"}
